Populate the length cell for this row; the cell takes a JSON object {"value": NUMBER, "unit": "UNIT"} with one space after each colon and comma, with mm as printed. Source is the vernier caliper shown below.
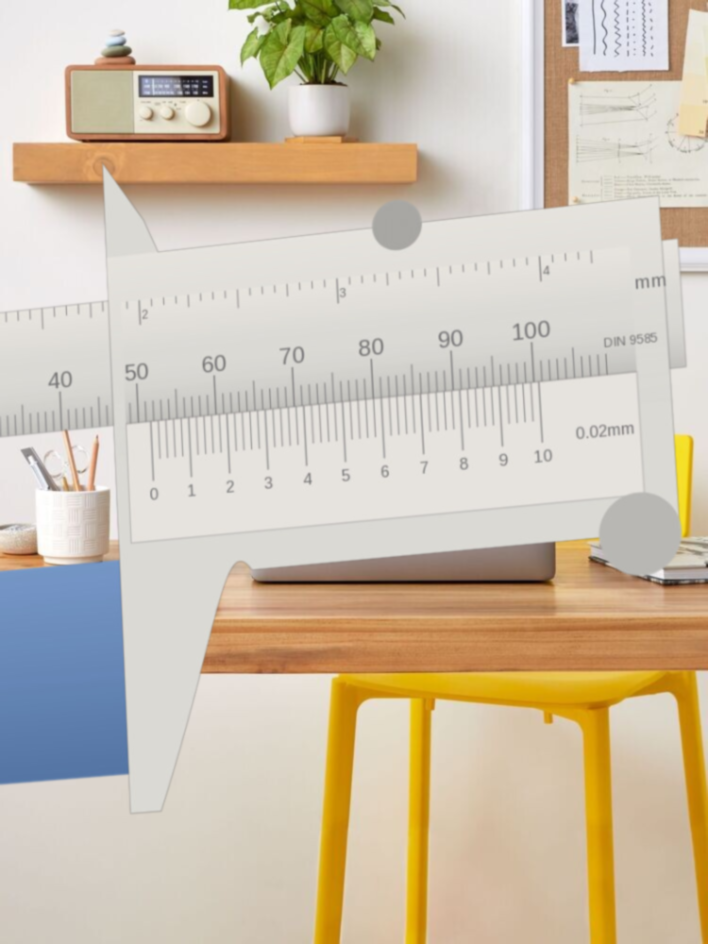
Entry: {"value": 51.6, "unit": "mm"}
